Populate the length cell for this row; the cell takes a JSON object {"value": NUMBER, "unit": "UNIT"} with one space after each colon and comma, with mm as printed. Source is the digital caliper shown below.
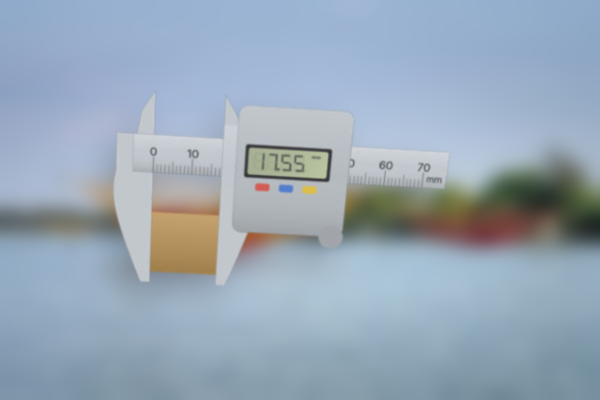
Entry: {"value": 17.55, "unit": "mm"}
